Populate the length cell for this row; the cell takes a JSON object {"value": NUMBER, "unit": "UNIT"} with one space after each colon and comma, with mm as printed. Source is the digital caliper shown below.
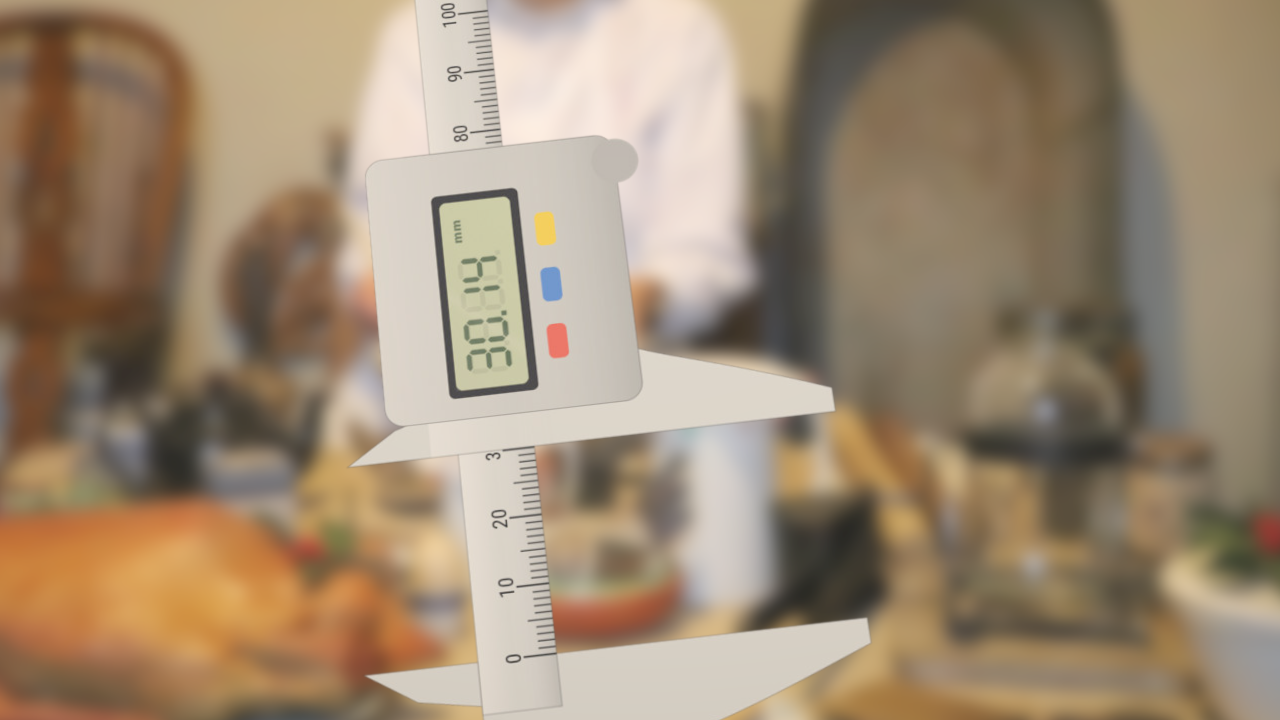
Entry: {"value": 30.14, "unit": "mm"}
